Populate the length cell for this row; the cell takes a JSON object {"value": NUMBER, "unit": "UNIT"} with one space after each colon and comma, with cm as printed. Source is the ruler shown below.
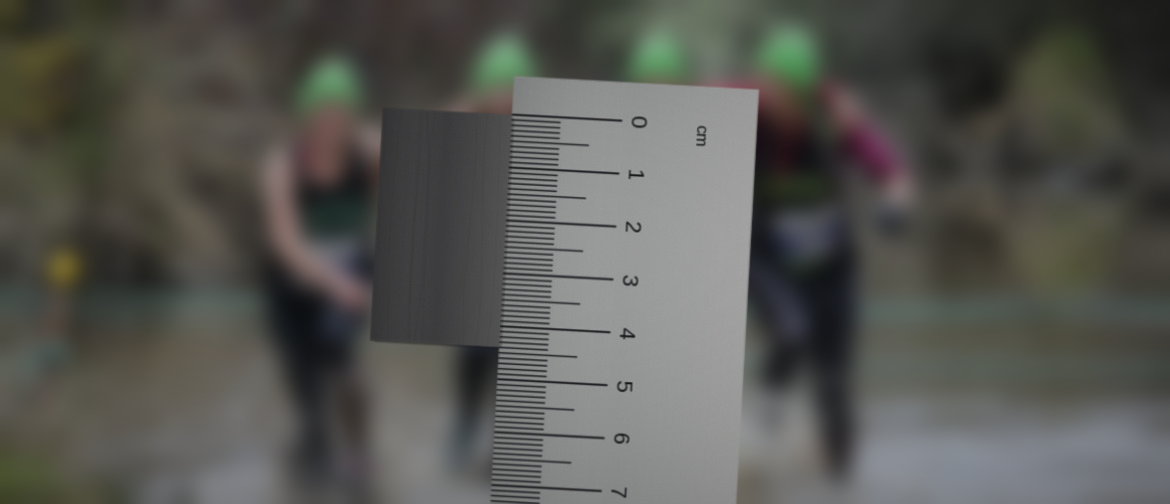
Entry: {"value": 4.4, "unit": "cm"}
